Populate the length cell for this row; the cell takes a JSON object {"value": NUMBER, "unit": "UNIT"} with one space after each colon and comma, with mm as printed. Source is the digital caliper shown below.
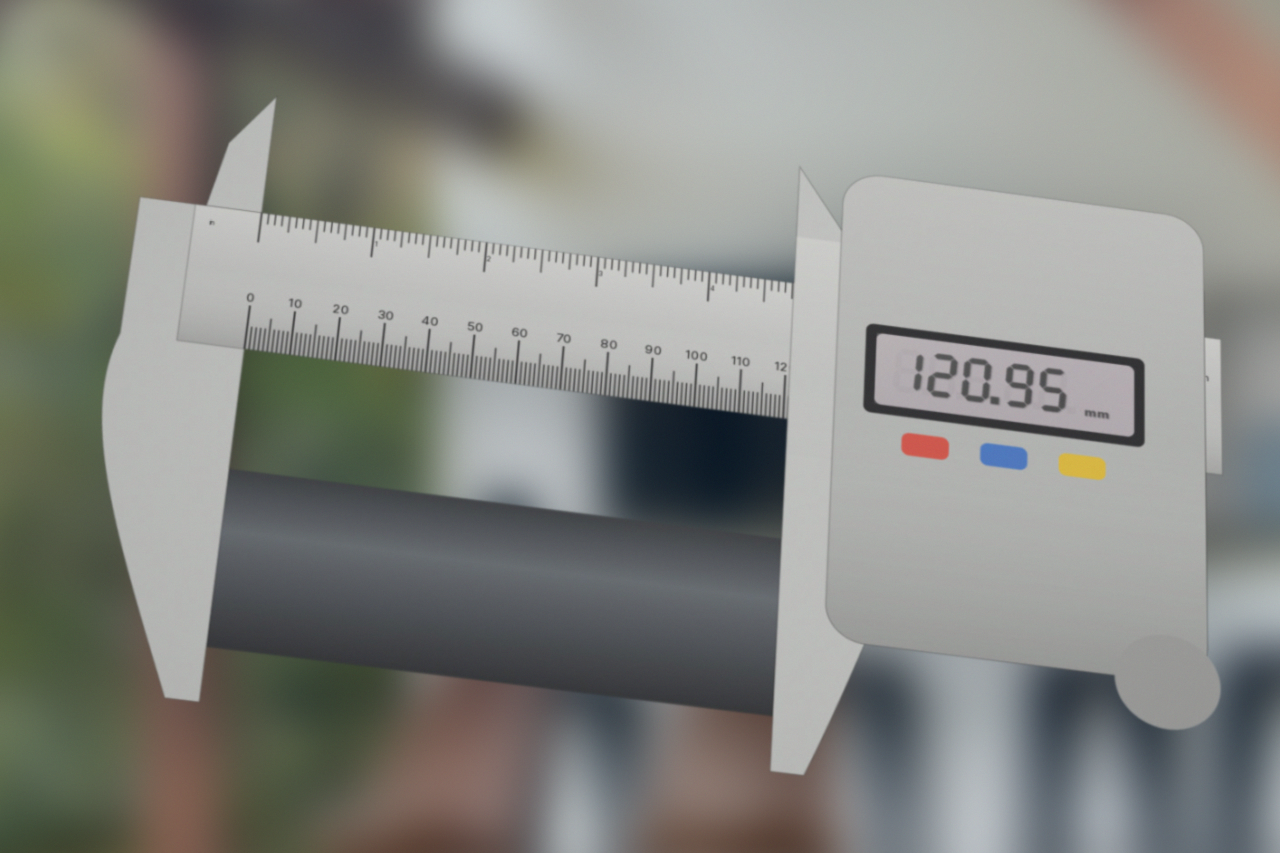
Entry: {"value": 120.95, "unit": "mm"}
